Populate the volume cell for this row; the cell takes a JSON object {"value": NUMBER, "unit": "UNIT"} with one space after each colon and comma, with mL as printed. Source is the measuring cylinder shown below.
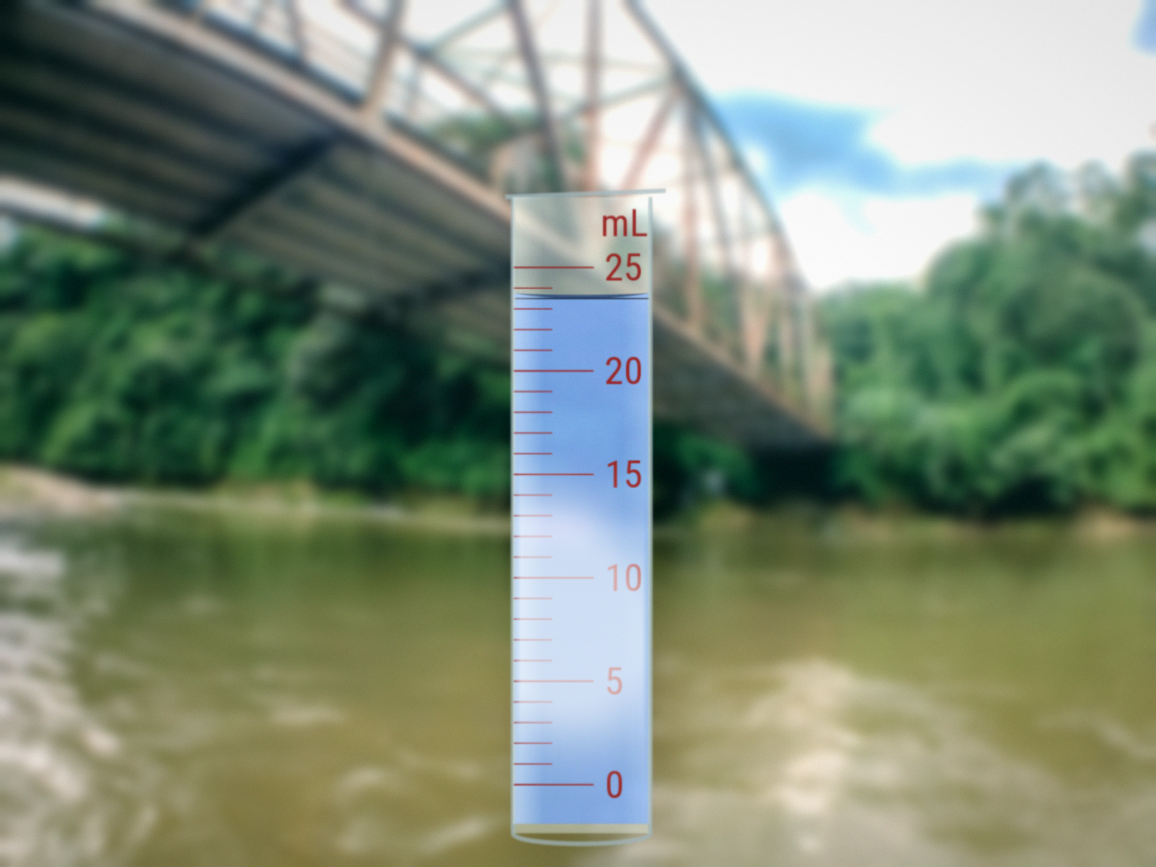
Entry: {"value": 23.5, "unit": "mL"}
